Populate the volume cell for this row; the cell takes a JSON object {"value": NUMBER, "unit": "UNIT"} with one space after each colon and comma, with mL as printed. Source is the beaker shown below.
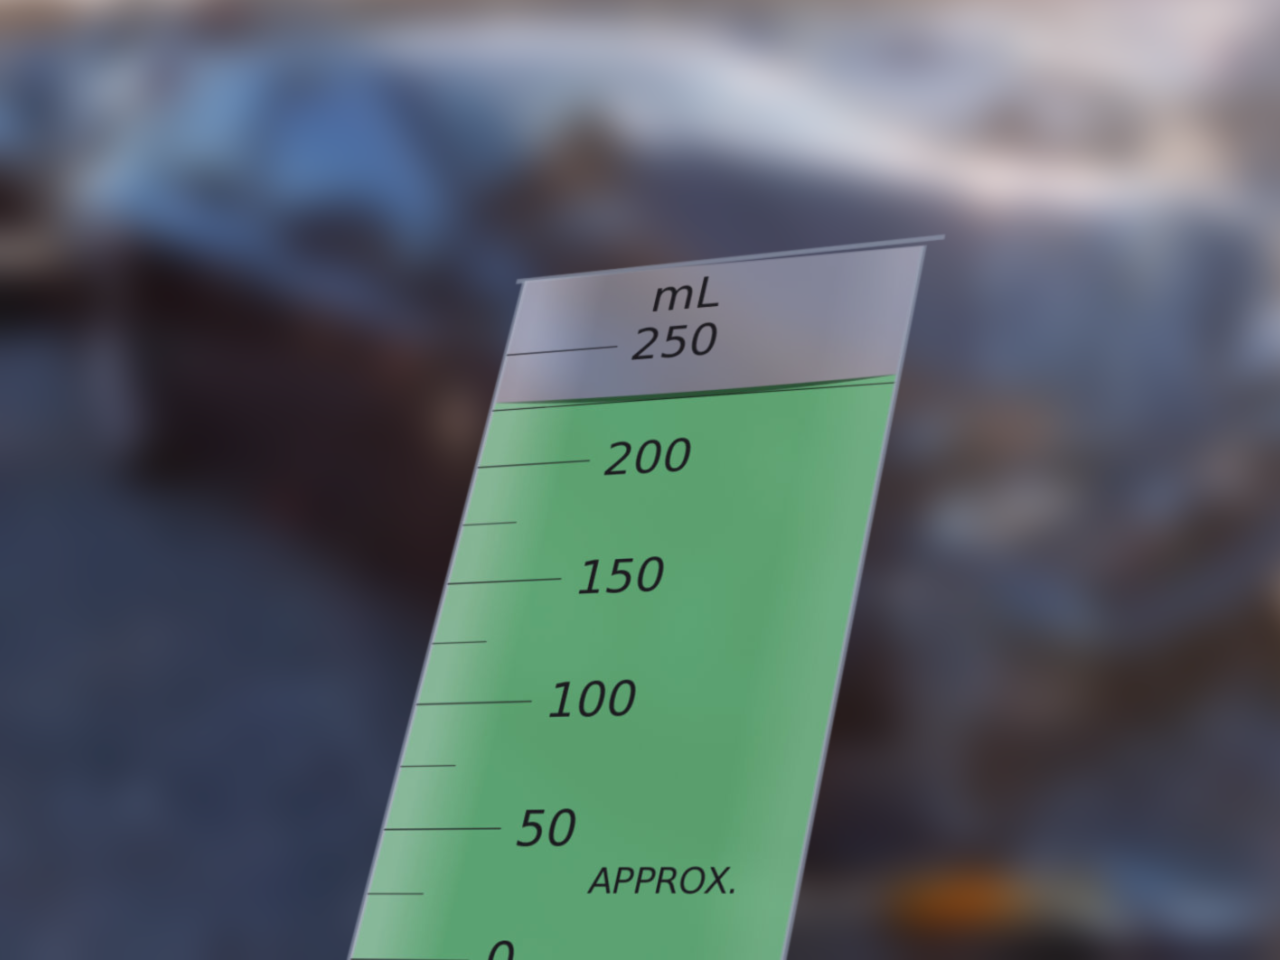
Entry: {"value": 225, "unit": "mL"}
